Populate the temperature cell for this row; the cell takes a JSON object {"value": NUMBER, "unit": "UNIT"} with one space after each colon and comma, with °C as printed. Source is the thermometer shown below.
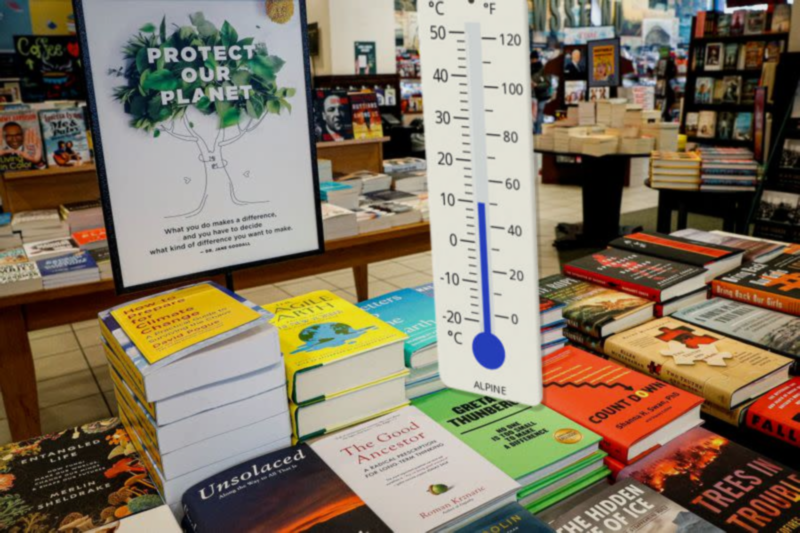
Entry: {"value": 10, "unit": "°C"}
